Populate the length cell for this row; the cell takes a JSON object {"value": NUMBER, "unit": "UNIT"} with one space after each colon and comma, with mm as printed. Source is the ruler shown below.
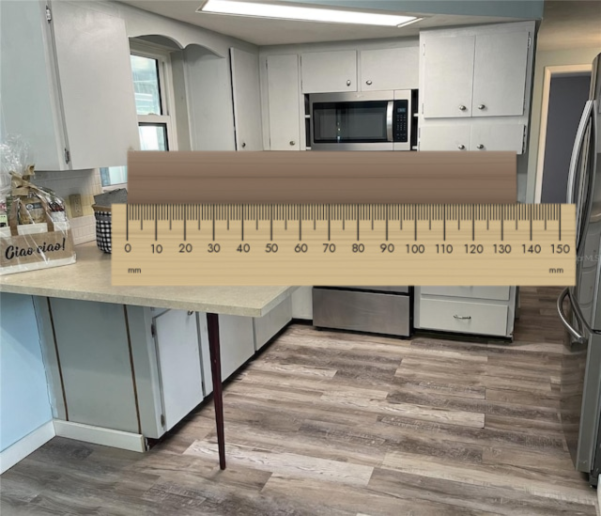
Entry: {"value": 135, "unit": "mm"}
